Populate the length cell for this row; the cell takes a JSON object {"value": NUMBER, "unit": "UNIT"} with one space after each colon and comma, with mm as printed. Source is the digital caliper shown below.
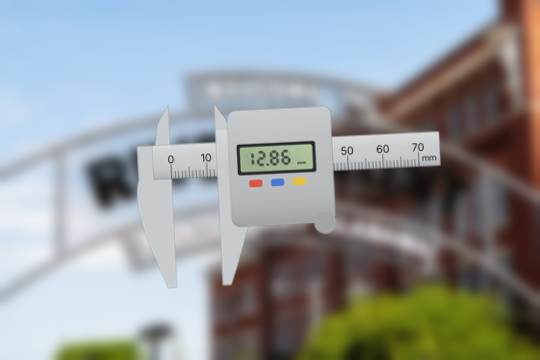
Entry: {"value": 12.86, "unit": "mm"}
